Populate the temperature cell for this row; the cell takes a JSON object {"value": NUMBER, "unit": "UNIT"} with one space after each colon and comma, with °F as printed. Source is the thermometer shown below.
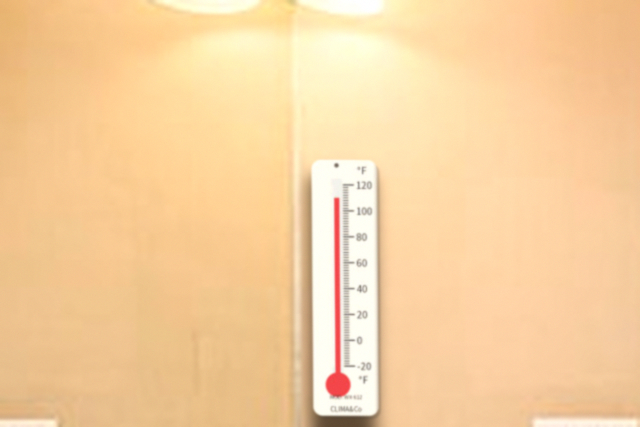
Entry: {"value": 110, "unit": "°F"}
